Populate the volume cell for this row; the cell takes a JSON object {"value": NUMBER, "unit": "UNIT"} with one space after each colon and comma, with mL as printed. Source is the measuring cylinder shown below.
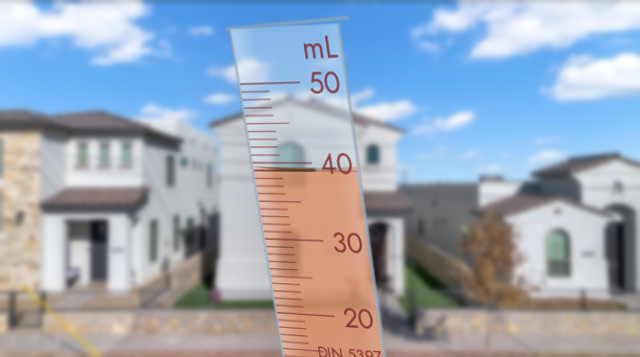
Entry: {"value": 39, "unit": "mL"}
